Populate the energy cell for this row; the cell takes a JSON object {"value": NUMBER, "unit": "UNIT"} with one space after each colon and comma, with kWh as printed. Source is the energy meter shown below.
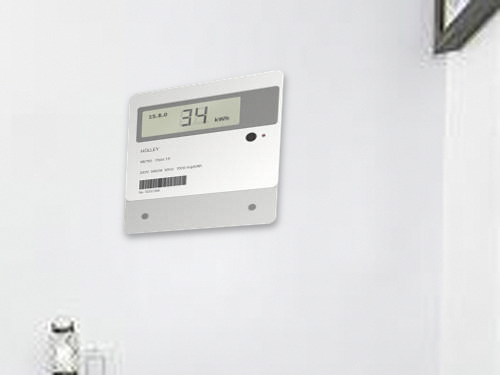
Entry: {"value": 34, "unit": "kWh"}
